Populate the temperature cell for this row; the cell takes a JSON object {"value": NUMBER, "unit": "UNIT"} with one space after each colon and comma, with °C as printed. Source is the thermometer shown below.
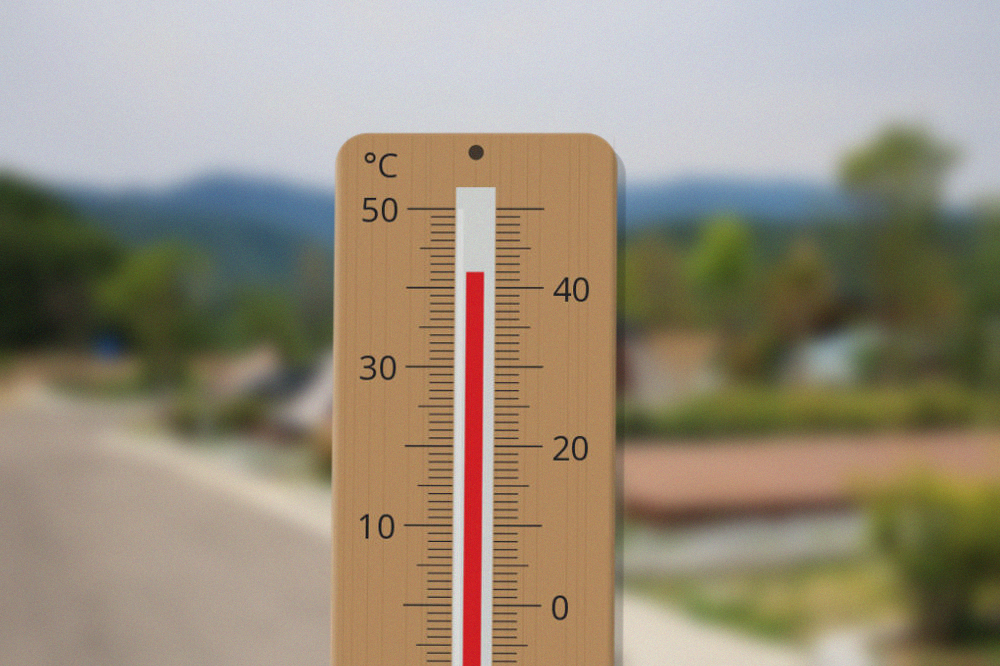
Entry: {"value": 42, "unit": "°C"}
